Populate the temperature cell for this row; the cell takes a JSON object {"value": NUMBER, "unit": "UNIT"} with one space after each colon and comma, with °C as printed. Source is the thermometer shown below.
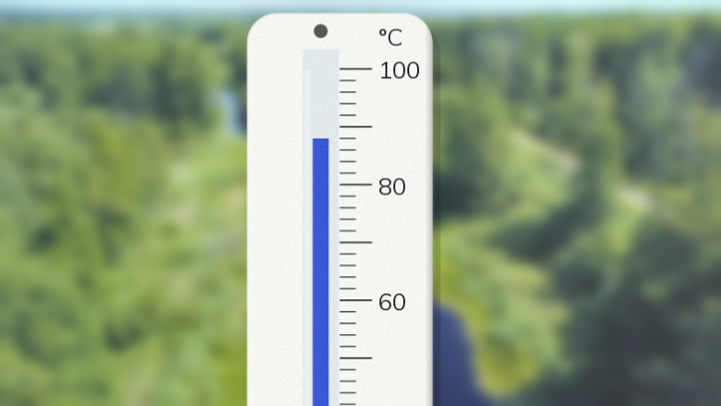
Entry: {"value": 88, "unit": "°C"}
